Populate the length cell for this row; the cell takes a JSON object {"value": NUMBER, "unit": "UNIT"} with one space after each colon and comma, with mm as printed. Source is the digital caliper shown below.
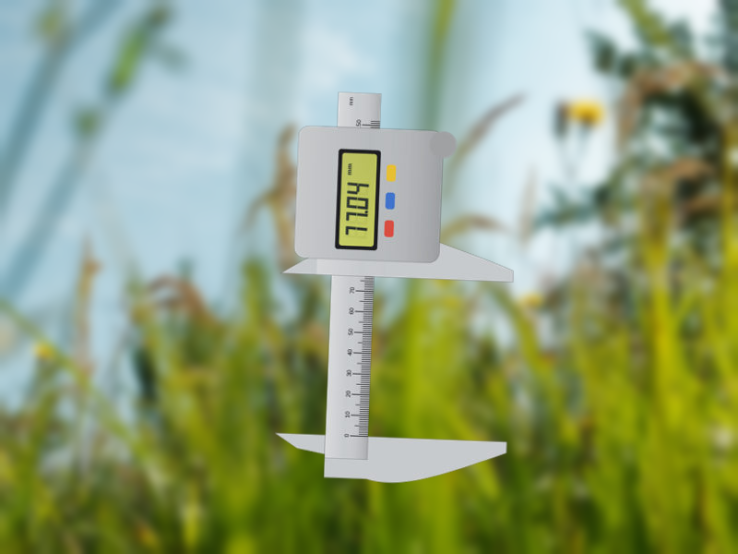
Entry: {"value": 77.04, "unit": "mm"}
